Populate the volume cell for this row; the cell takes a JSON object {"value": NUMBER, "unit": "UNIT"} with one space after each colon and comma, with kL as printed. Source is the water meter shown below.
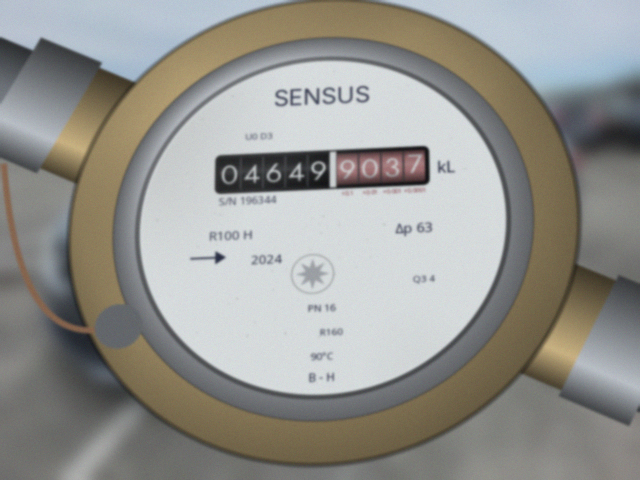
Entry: {"value": 4649.9037, "unit": "kL"}
